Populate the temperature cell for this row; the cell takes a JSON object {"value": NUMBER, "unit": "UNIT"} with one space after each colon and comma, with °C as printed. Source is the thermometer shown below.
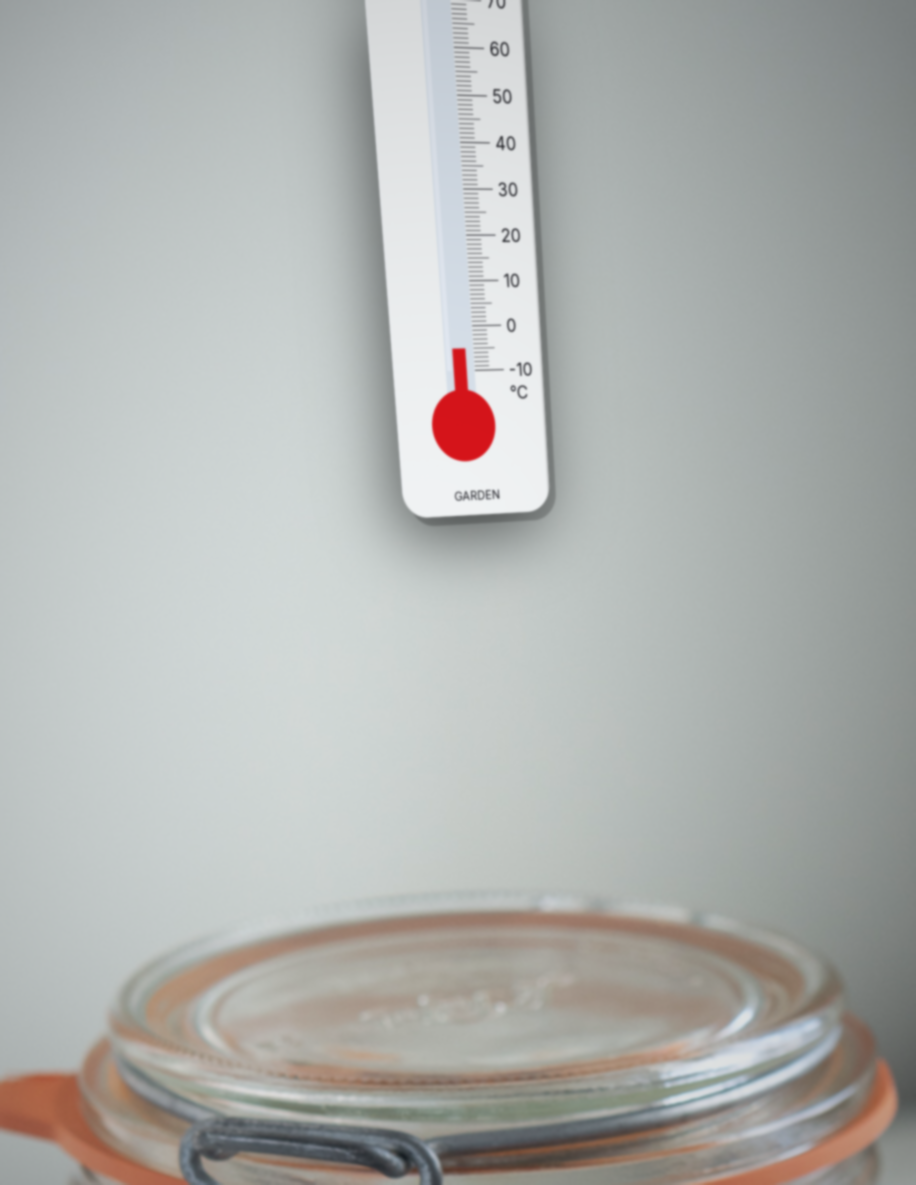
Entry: {"value": -5, "unit": "°C"}
